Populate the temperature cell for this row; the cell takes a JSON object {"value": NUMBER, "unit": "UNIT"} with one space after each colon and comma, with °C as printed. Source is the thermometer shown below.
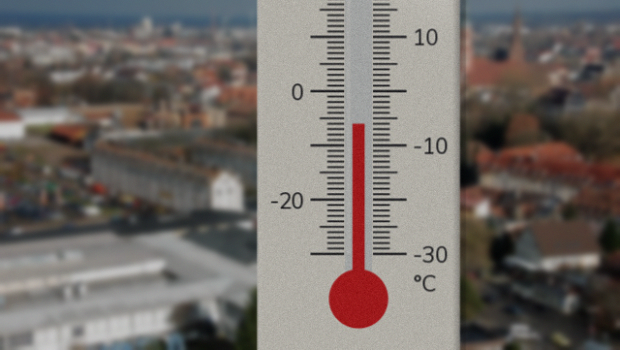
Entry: {"value": -6, "unit": "°C"}
